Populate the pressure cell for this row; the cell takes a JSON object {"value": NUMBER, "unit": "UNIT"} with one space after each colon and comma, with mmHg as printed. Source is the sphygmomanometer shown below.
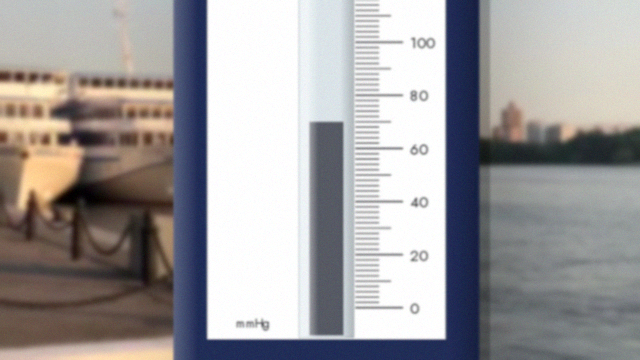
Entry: {"value": 70, "unit": "mmHg"}
